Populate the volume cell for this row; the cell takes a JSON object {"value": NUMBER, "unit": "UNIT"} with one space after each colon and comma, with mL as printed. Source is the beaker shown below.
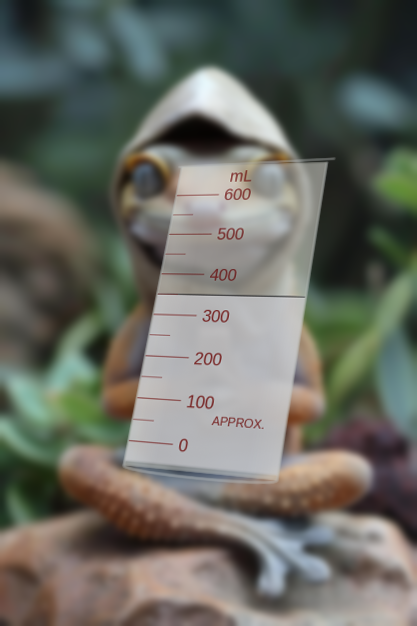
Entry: {"value": 350, "unit": "mL"}
